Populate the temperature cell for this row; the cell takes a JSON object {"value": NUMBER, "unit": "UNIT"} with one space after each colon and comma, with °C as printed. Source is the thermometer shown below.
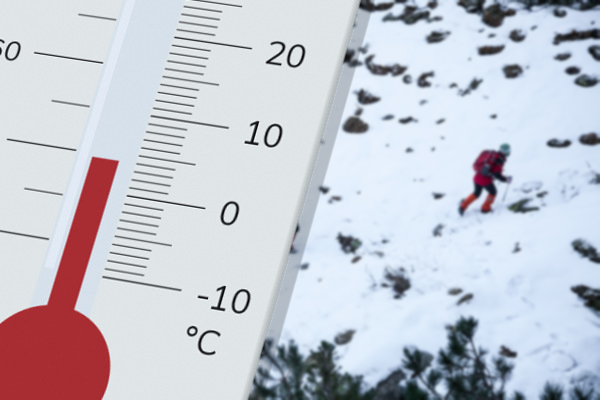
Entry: {"value": 4, "unit": "°C"}
